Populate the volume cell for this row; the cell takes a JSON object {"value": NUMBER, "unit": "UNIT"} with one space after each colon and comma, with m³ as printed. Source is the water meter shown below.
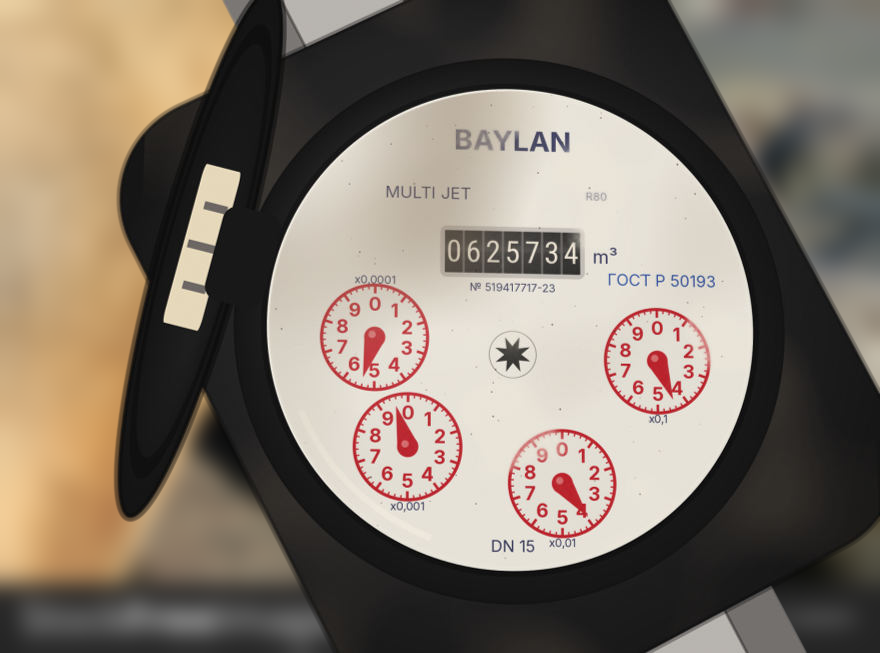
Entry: {"value": 625734.4395, "unit": "m³"}
